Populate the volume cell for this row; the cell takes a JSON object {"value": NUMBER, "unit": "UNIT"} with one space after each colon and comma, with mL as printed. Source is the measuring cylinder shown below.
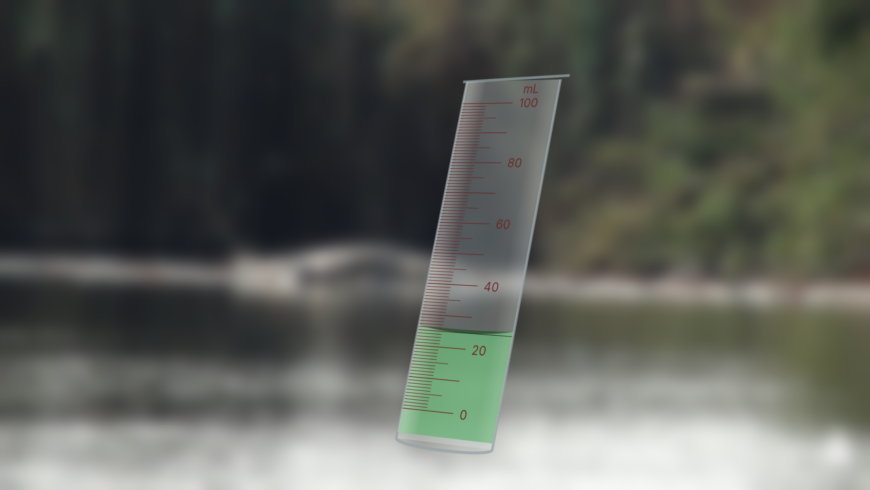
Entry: {"value": 25, "unit": "mL"}
